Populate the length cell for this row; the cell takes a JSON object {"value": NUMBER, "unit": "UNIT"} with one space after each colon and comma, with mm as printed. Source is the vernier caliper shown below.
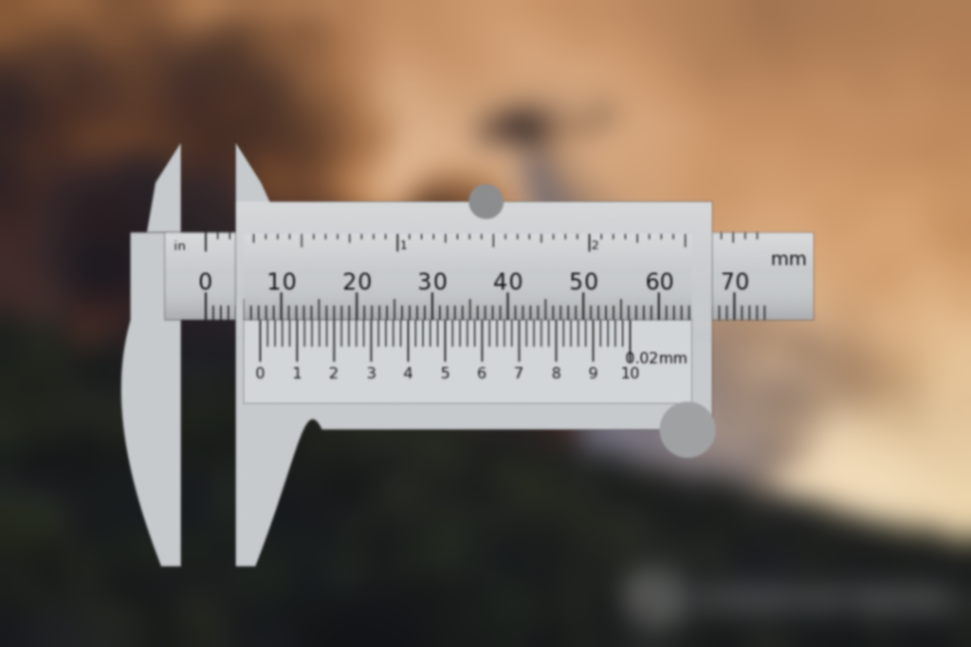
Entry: {"value": 7.2, "unit": "mm"}
